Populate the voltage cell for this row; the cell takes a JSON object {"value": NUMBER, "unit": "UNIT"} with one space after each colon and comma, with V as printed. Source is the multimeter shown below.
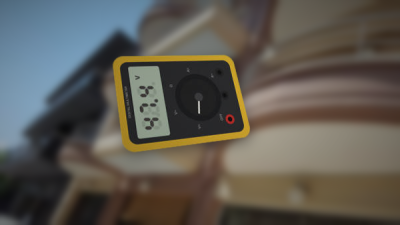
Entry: {"value": 47.4, "unit": "V"}
